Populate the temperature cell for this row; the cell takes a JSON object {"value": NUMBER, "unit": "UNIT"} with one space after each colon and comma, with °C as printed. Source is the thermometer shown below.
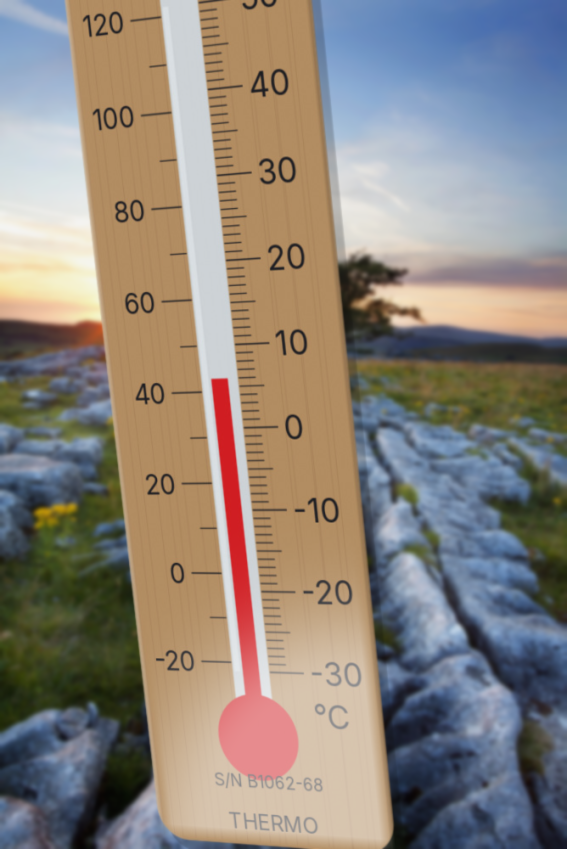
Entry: {"value": 6, "unit": "°C"}
